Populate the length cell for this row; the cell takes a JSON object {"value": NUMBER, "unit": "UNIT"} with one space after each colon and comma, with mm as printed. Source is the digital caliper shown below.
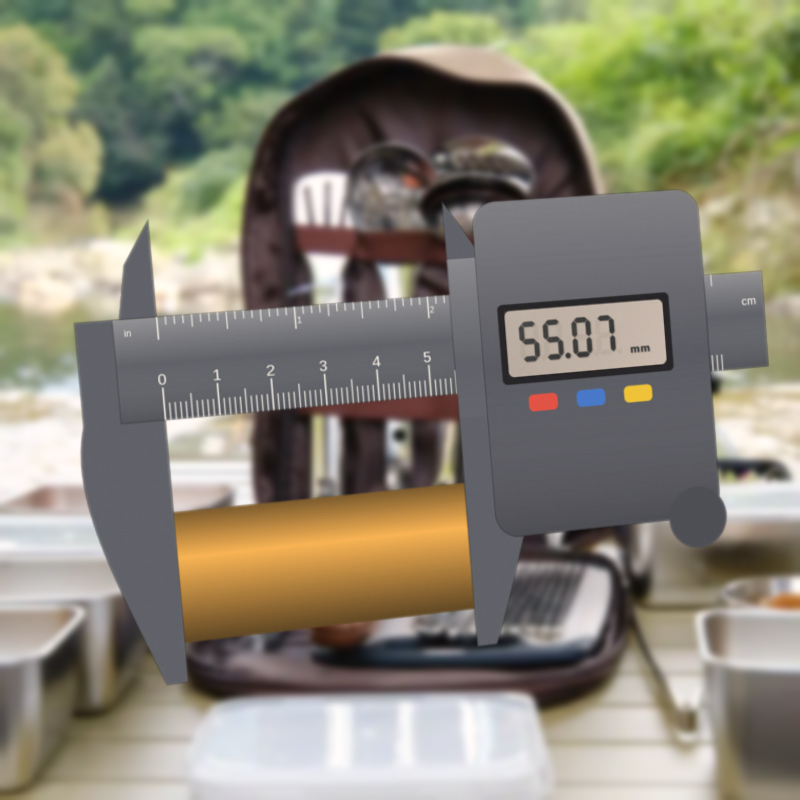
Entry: {"value": 55.07, "unit": "mm"}
